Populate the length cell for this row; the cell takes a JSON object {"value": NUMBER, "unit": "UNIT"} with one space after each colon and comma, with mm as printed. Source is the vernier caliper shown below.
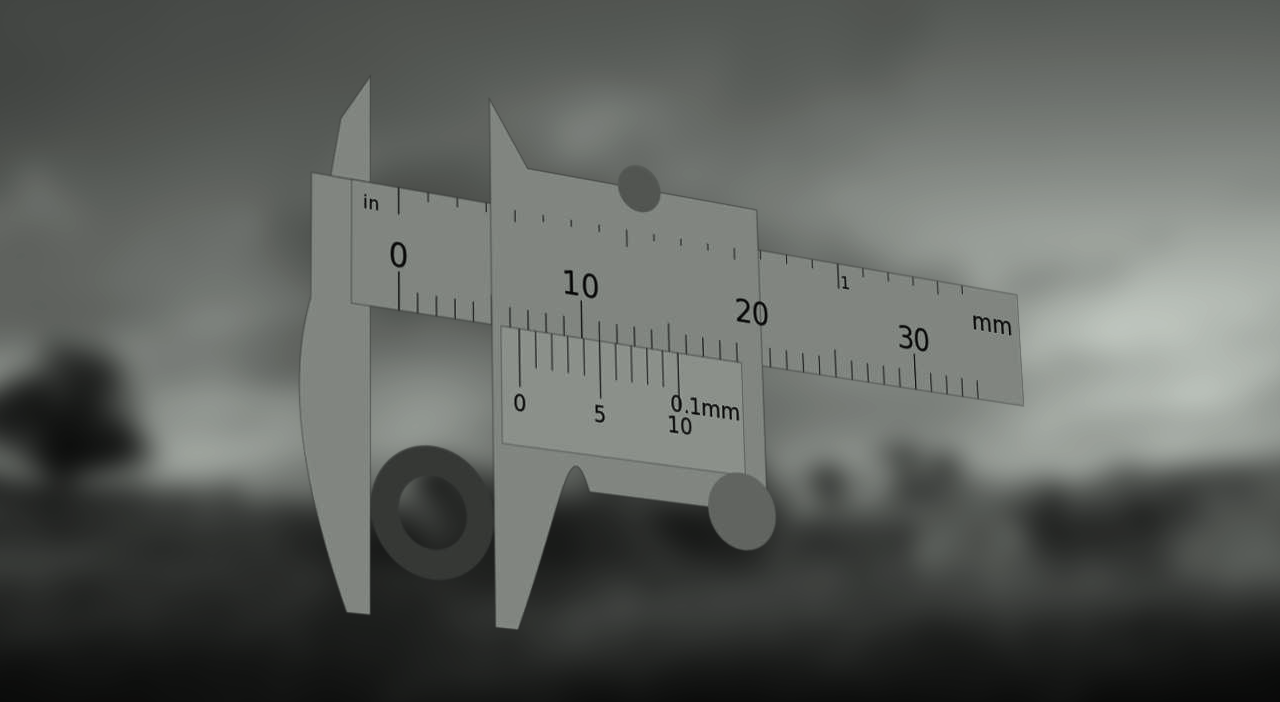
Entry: {"value": 6.5, "unit": "mm"}
